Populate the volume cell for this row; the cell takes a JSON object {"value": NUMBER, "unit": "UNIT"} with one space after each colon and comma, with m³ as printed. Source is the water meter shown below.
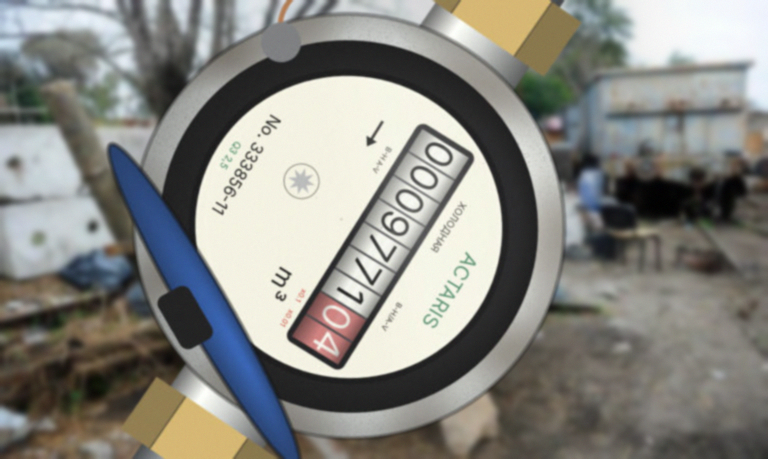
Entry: {"value": 9771.04, "unit": "m³"}
